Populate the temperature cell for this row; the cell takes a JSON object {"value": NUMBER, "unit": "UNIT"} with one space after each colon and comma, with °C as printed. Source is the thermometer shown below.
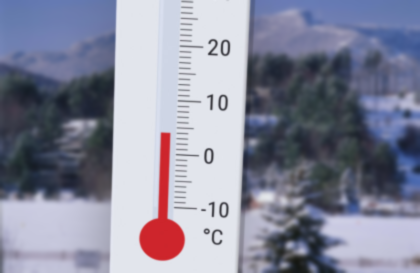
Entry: {"value": 4, "unit": "°C"}
